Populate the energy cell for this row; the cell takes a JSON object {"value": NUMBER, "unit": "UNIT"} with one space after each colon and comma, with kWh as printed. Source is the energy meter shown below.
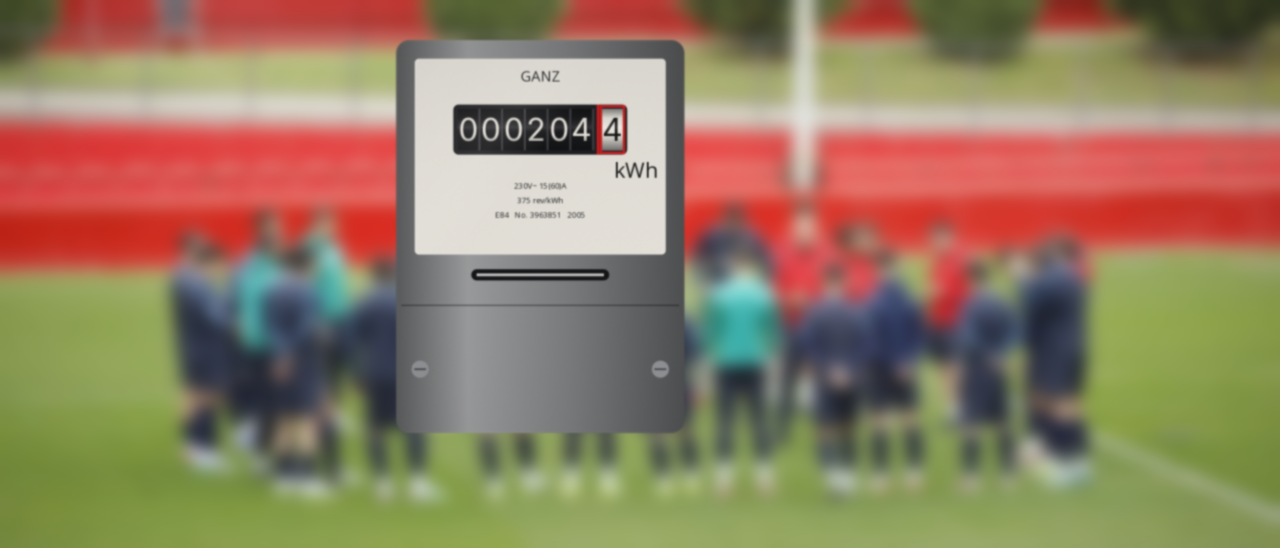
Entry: {"value": 204.4, "unit": "kWh"}
